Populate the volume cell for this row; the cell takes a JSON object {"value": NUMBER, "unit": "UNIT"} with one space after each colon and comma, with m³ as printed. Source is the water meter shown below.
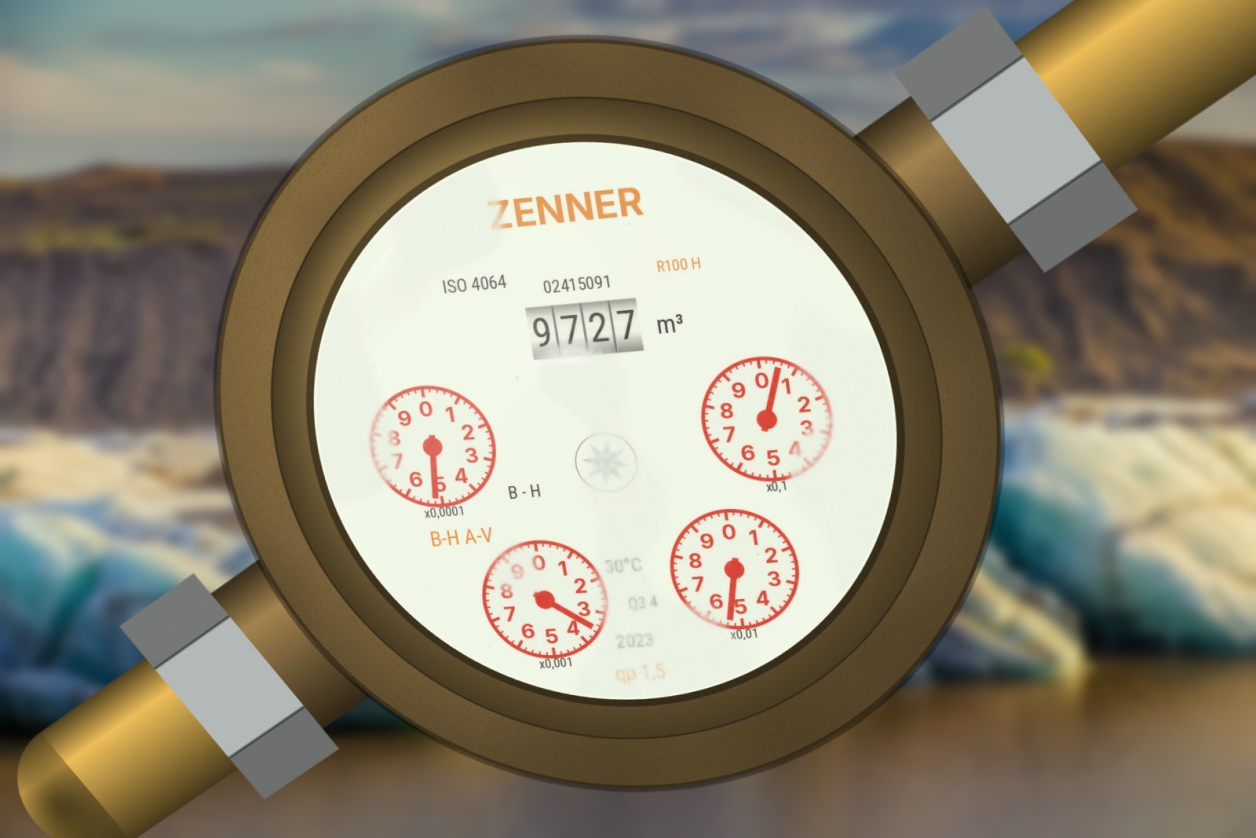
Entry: {"value": 9727.0535, "unit": "m³"}
